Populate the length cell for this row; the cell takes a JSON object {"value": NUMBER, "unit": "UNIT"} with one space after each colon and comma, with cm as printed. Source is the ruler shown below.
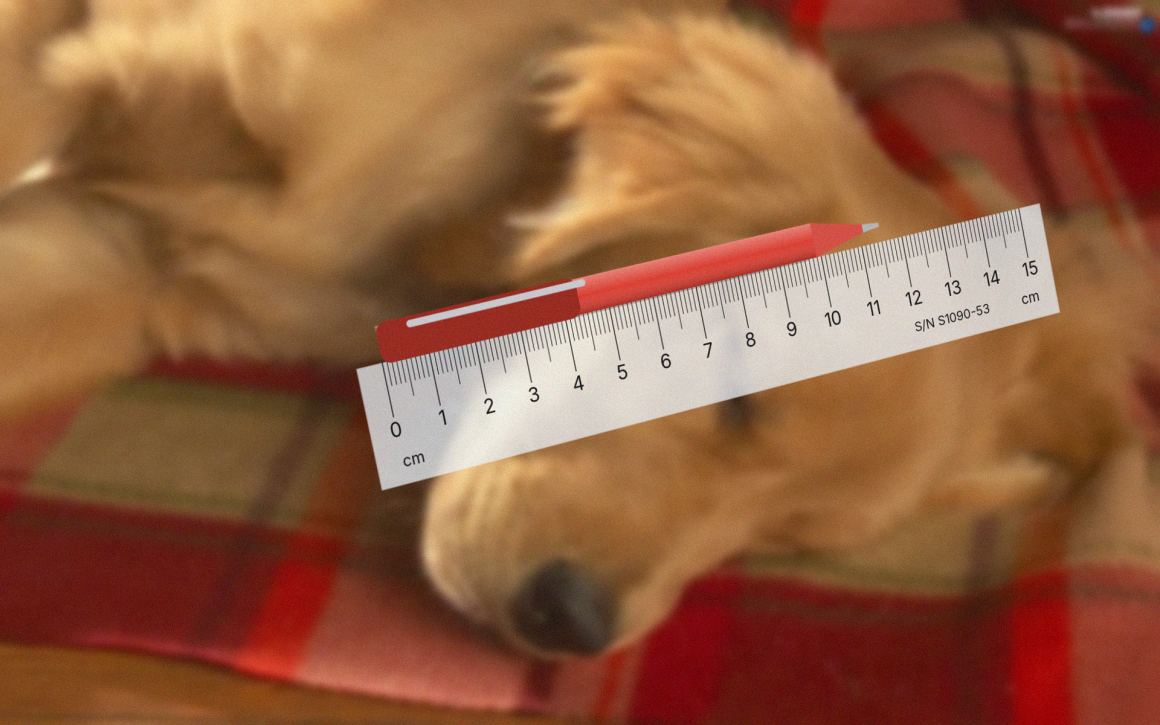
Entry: {"value": 11.5, "unit": "cm"}
